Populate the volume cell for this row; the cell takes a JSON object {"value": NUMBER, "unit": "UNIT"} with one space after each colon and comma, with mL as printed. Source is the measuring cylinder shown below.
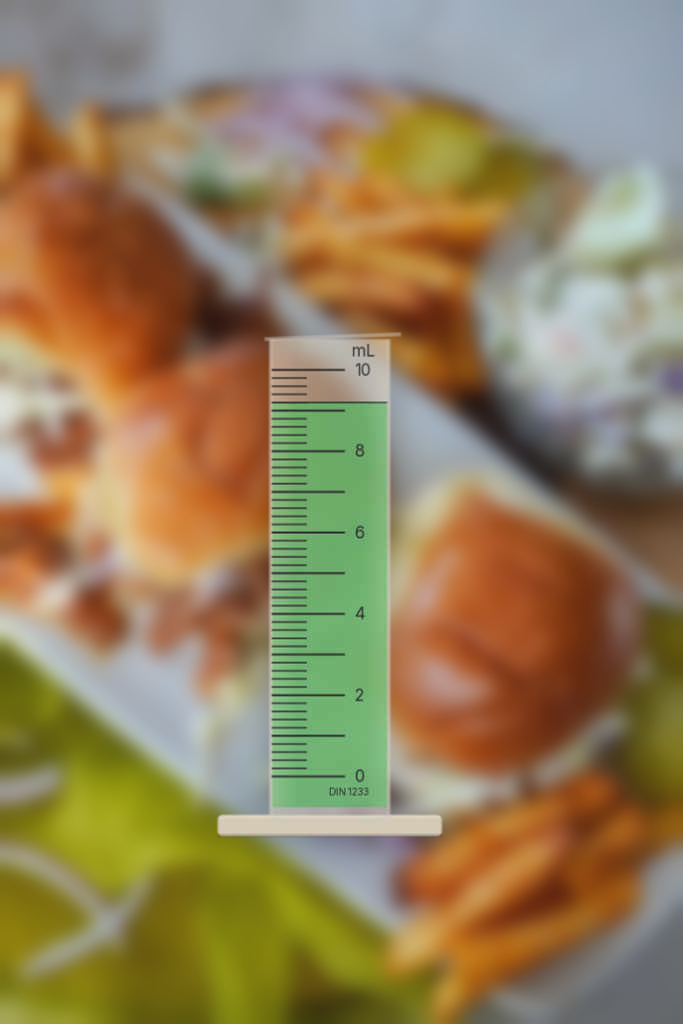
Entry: {"value": 9.2, "unit": "mL"}
